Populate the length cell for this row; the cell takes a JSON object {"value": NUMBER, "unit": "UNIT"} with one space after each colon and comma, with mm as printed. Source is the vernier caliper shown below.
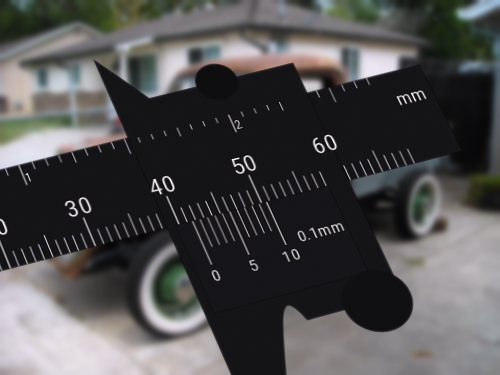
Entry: {"value": 41.6, "unit": "mm"}
